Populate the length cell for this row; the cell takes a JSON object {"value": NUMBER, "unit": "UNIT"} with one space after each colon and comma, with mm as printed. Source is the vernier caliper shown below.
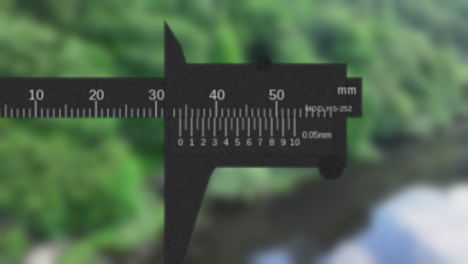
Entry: {"value": 34.0, "unit": "mm"}
